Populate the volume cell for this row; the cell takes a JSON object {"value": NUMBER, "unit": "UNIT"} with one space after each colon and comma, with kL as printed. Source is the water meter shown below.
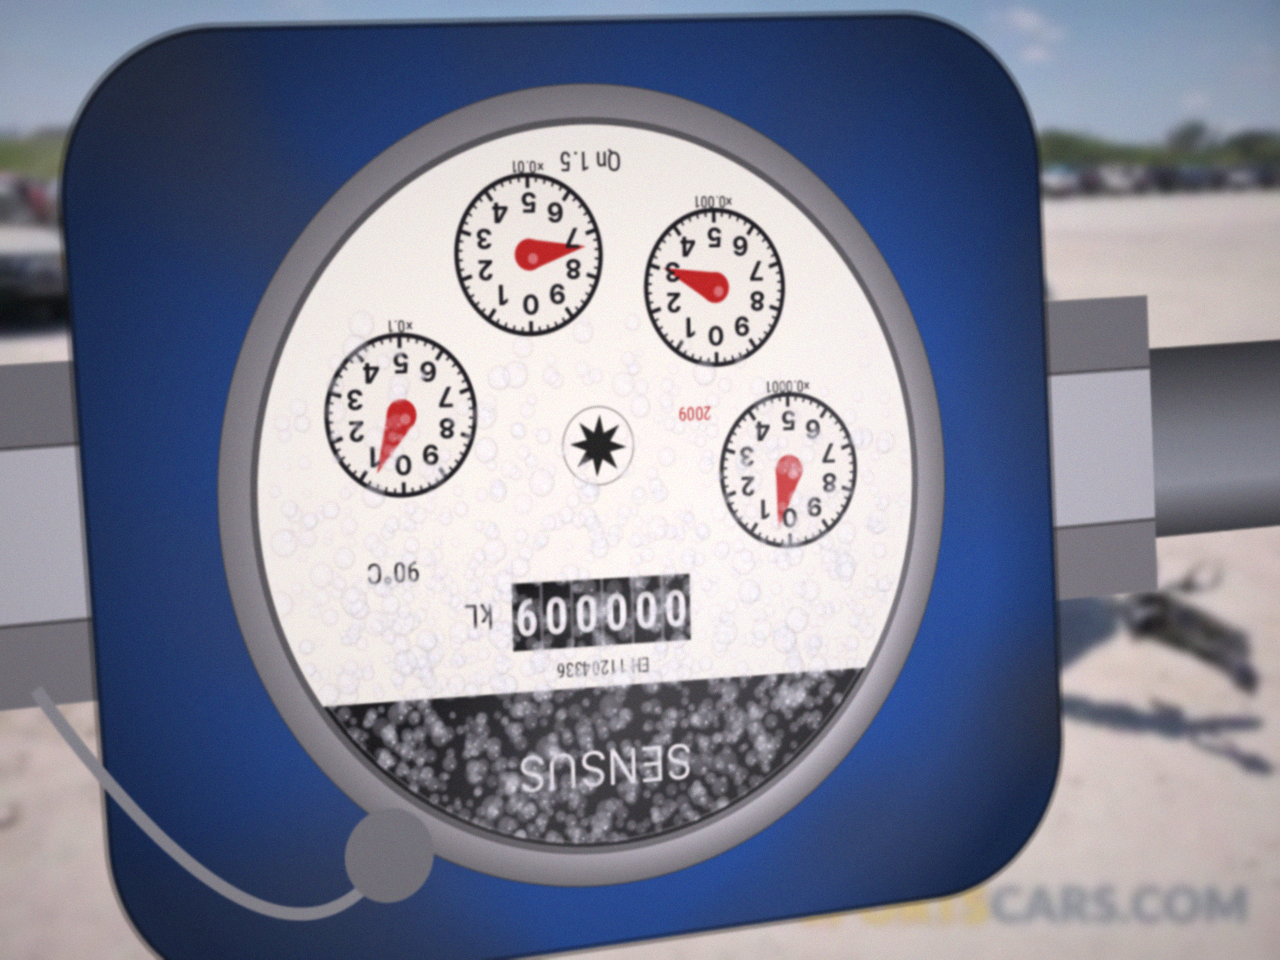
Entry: {"value": 9.0730, "unit": "kL"}
